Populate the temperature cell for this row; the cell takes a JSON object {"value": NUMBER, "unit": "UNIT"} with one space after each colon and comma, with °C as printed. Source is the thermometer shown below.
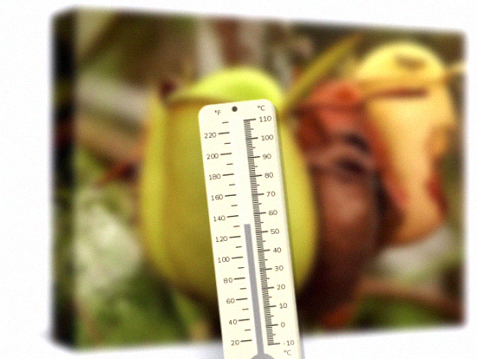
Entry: {"value": 55, "unit": "°C"}
